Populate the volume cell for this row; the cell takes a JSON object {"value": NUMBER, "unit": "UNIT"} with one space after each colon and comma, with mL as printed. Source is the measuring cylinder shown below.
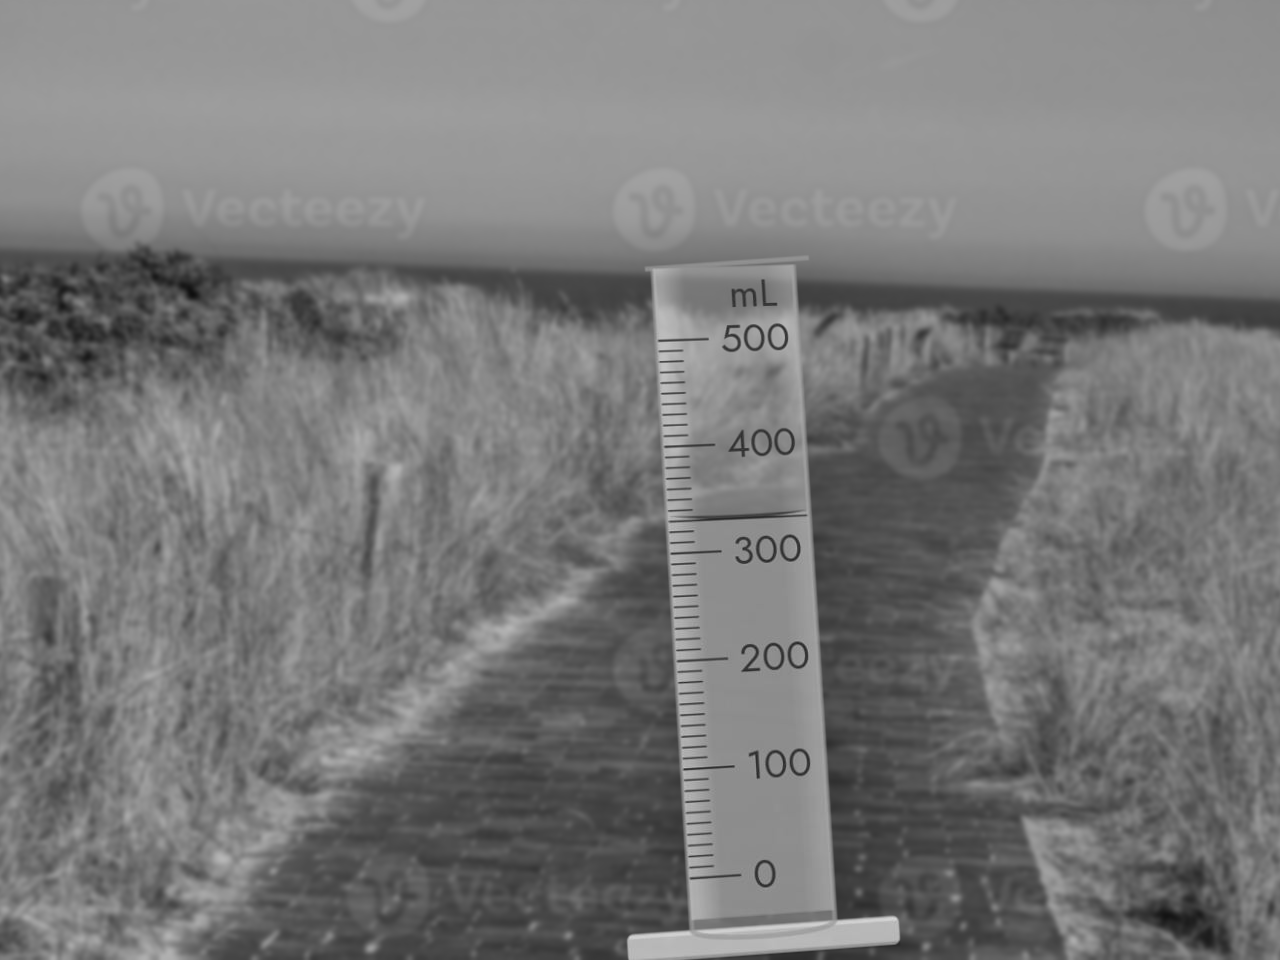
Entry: {"value": 330, "unit": "mL"}
